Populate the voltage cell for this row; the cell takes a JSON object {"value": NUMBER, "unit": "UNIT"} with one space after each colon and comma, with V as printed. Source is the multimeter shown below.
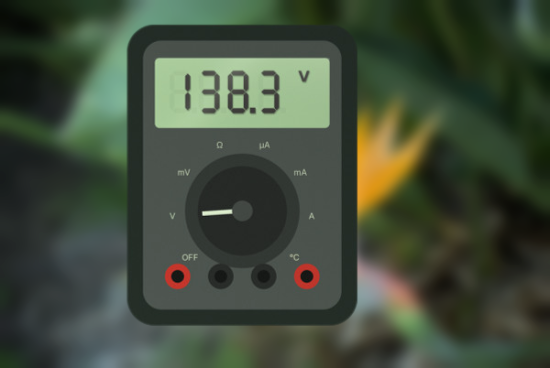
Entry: {"value": 138.3, "unit": "V"}
